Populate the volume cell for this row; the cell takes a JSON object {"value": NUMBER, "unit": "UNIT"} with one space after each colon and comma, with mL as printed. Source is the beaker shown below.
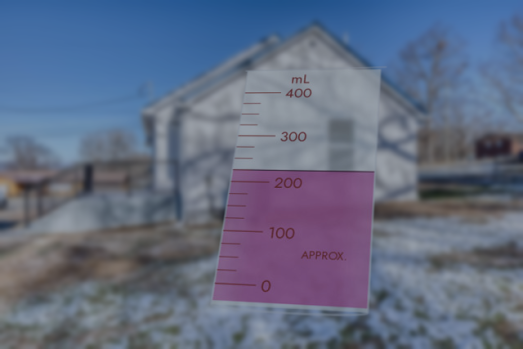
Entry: {"value": 225, "unit": "mL"}
